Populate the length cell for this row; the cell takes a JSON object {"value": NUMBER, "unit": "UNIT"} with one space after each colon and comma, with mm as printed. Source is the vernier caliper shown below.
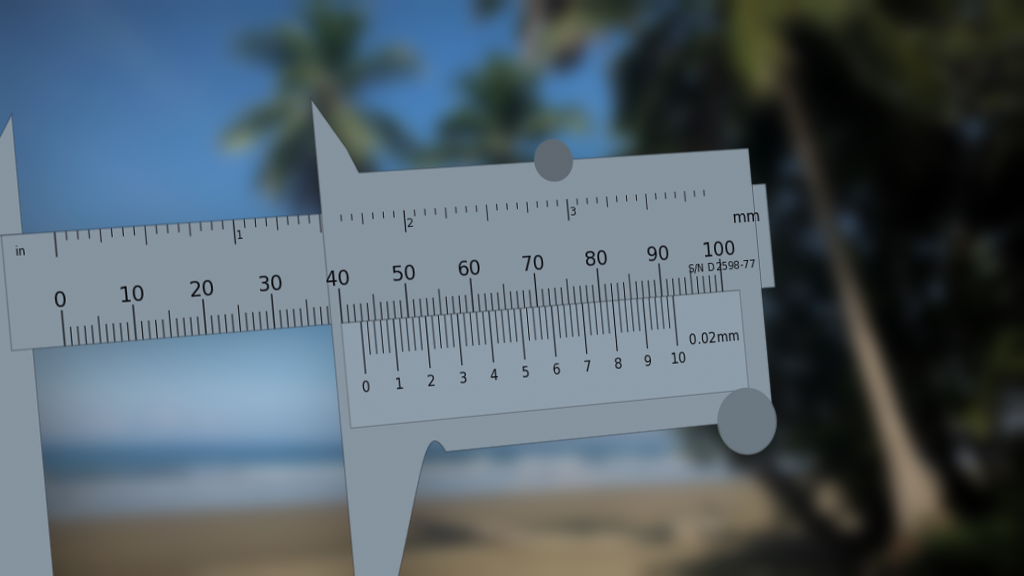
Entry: {"value": 42.8, "unit": "mm"}
